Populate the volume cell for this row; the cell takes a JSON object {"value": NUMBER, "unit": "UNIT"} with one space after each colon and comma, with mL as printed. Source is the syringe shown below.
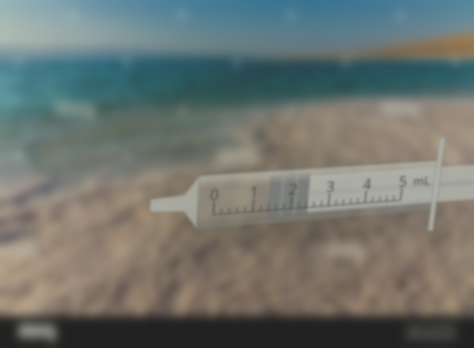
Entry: {"value": 1.4, "unit": "mL"}
